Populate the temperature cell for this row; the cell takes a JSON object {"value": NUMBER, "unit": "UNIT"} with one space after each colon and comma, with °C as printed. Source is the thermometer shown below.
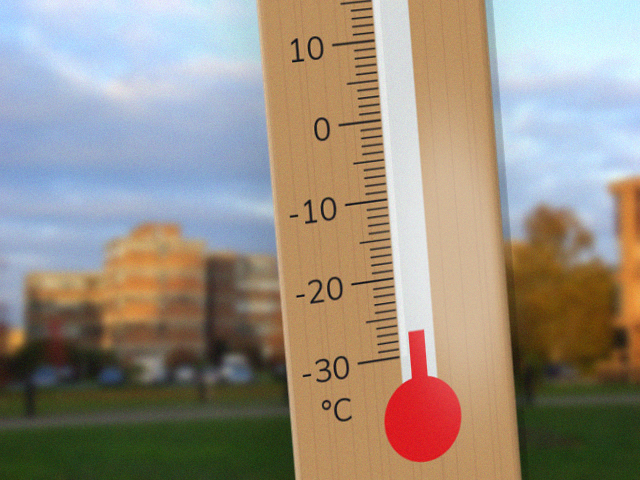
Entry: {"value": -27, "unit": "°C"}
